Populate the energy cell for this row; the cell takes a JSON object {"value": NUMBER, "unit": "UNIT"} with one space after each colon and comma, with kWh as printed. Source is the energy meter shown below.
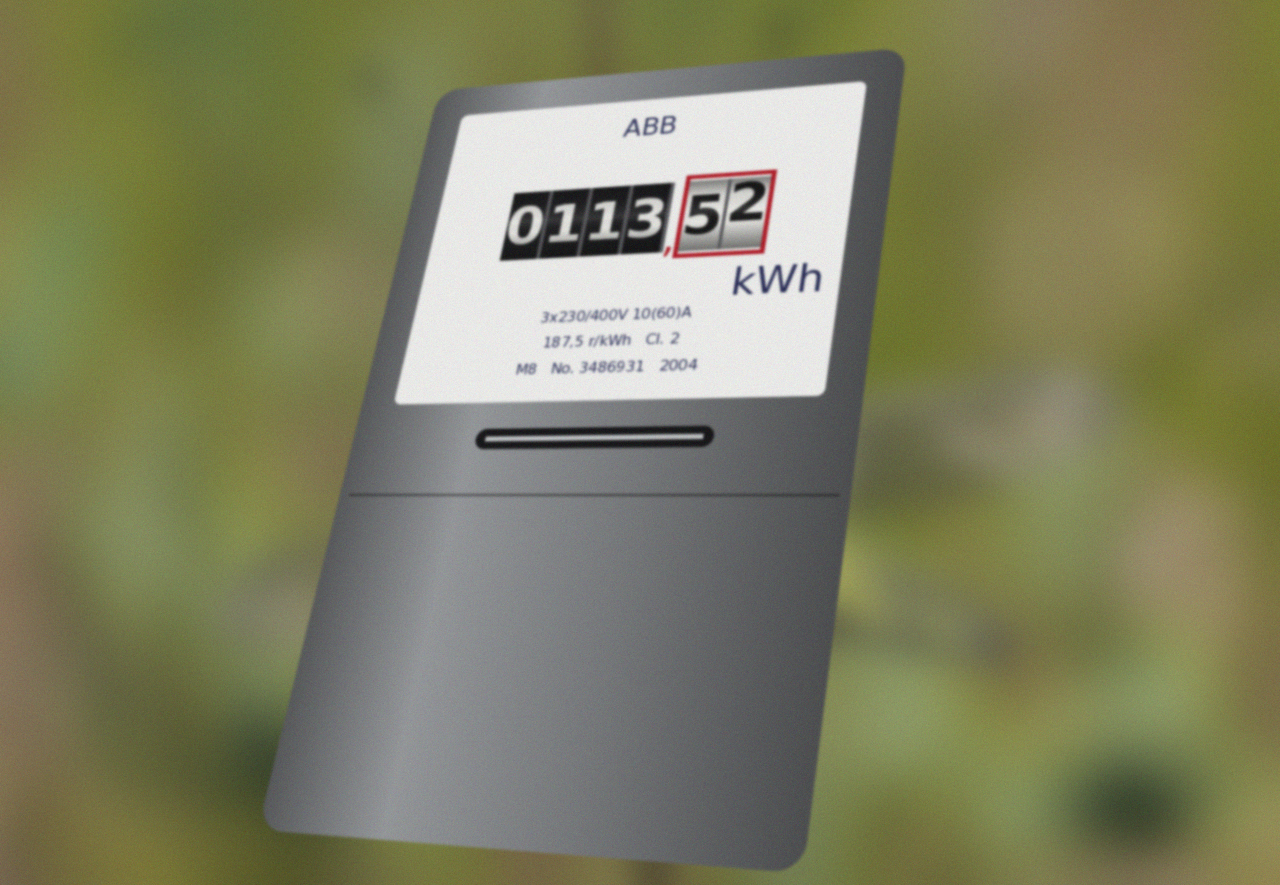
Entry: {"value": 113.52, "unit": "kWh"}
